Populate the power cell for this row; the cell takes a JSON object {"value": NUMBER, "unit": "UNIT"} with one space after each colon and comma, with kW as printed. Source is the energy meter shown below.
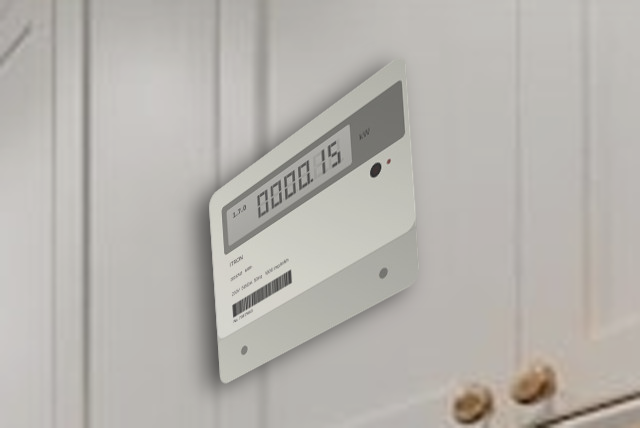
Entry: {"value": 0.15, "unit": "kW"}
